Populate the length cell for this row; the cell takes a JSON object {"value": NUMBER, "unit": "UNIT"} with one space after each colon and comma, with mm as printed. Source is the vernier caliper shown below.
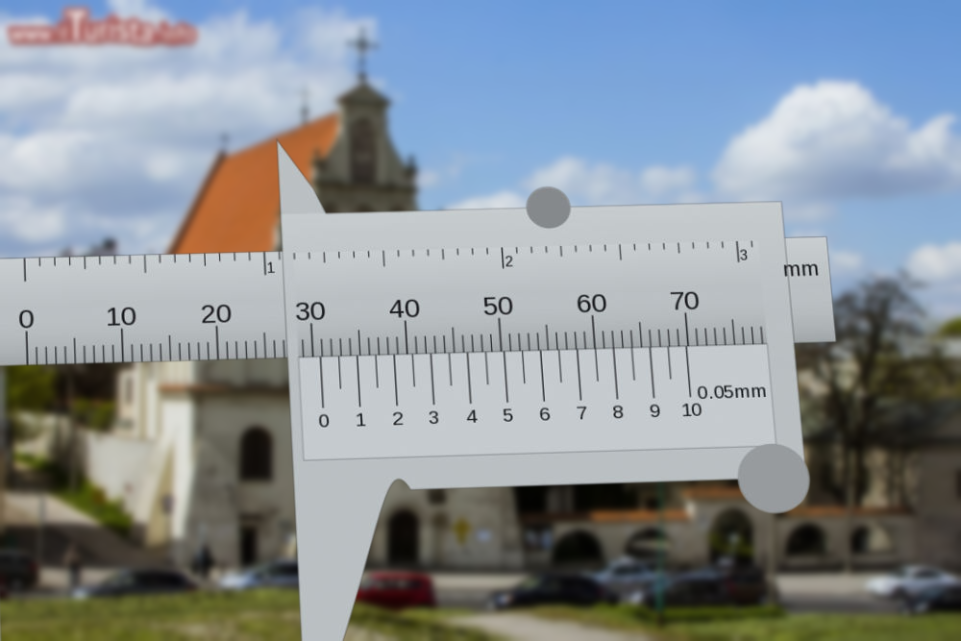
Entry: {"value": 30.8, "unit": "mm"}
